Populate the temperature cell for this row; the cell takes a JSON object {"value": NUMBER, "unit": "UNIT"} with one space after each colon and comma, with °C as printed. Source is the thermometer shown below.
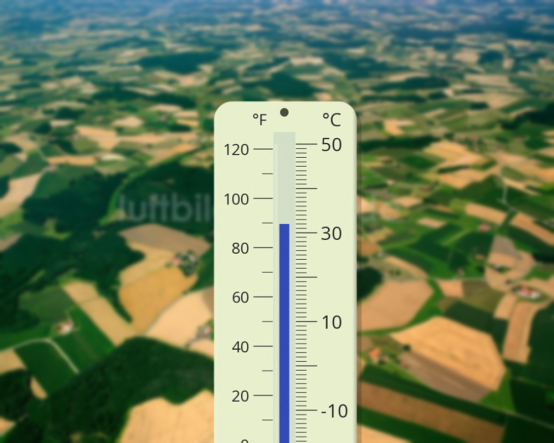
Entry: {"value": 32, "unit": "°C"}
